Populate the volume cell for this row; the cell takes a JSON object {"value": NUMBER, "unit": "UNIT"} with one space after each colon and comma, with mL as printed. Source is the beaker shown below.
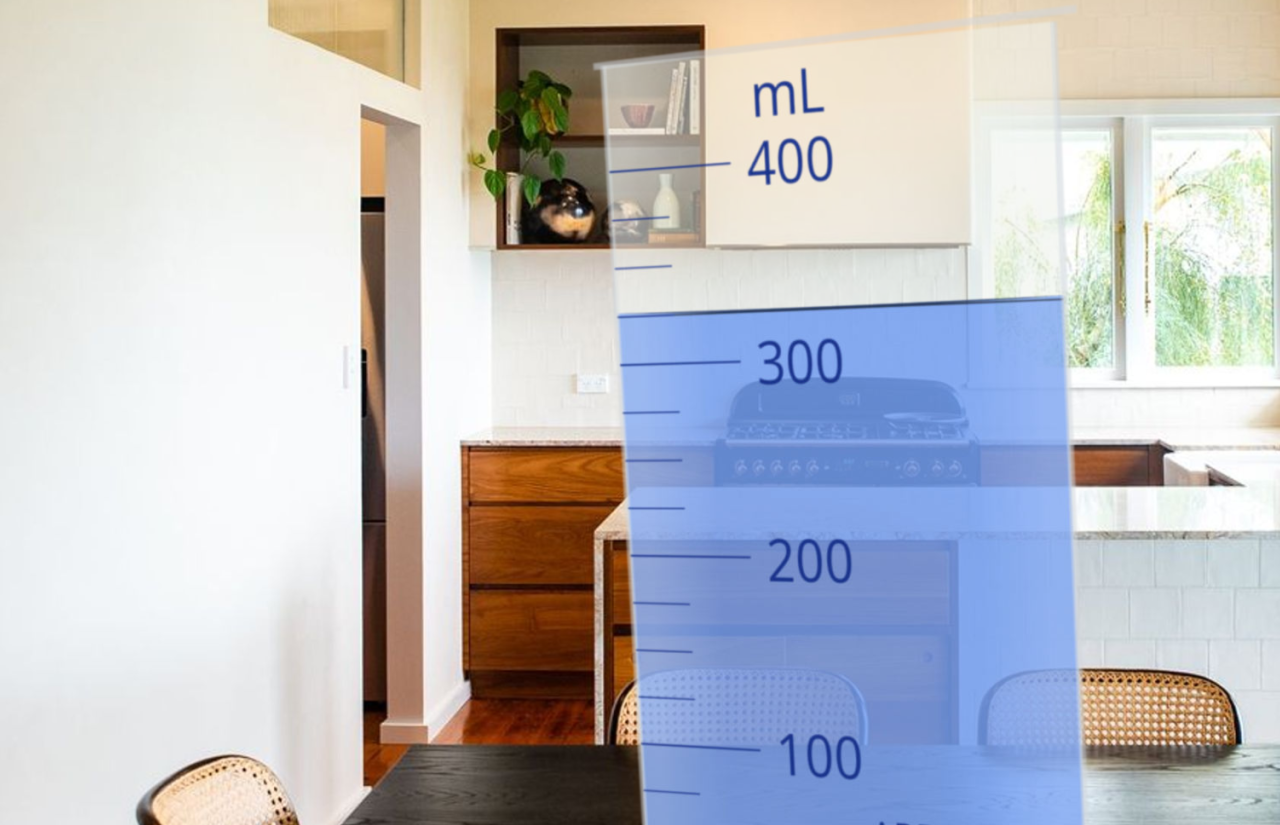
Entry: {"value": 325, "unit": "mL"}
